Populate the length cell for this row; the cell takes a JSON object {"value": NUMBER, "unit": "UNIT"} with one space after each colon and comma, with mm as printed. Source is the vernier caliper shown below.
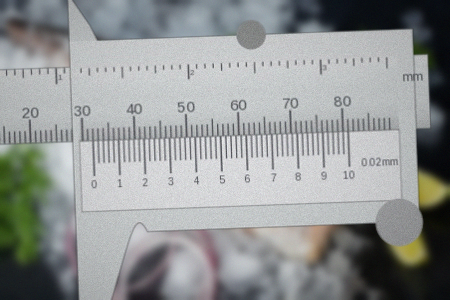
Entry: {"value": 32.0, "unit": "mm"}
